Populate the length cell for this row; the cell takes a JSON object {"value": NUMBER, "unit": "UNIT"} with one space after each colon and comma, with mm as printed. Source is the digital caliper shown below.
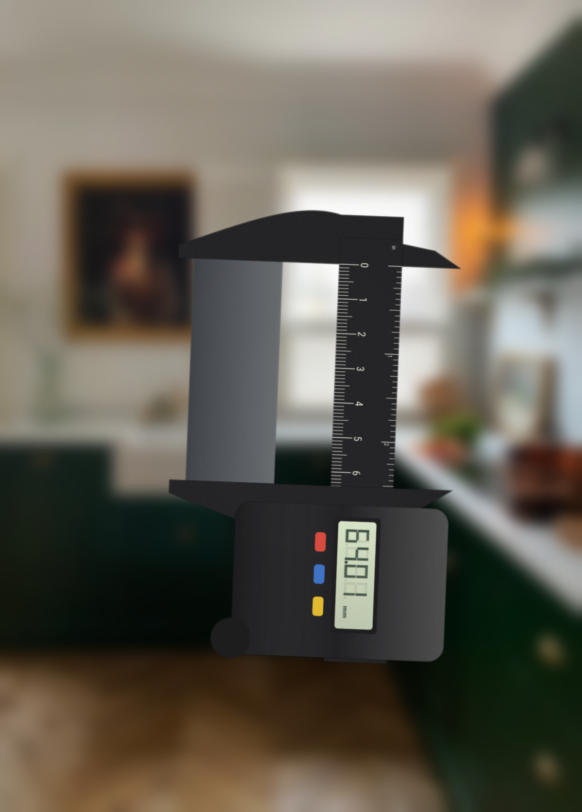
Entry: {"value": 64.01, "unit": "mm"}
